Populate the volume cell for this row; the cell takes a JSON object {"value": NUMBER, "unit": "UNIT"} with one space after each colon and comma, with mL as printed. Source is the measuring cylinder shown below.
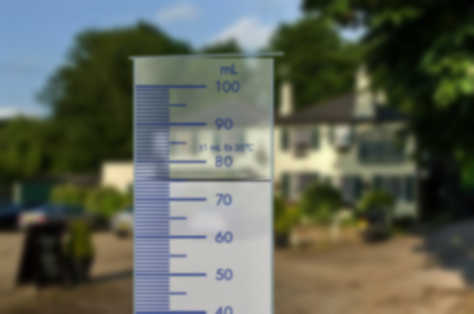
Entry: {"value": 75, "unit": "mL"}
